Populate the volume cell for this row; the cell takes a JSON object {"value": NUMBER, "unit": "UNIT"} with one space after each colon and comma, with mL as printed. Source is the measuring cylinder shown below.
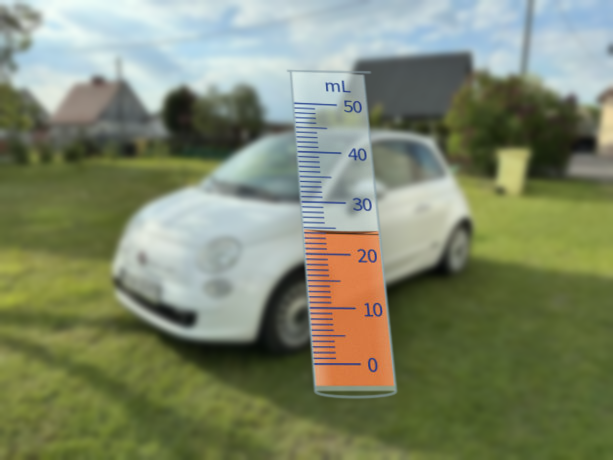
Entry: {"value": 24, "unit": "mL"}
